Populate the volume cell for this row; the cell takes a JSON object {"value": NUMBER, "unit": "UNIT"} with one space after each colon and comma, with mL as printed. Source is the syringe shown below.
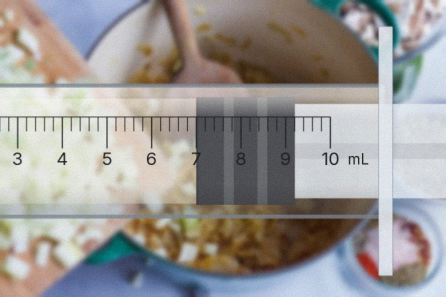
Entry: {"value": 7, "unit": "mL"}
